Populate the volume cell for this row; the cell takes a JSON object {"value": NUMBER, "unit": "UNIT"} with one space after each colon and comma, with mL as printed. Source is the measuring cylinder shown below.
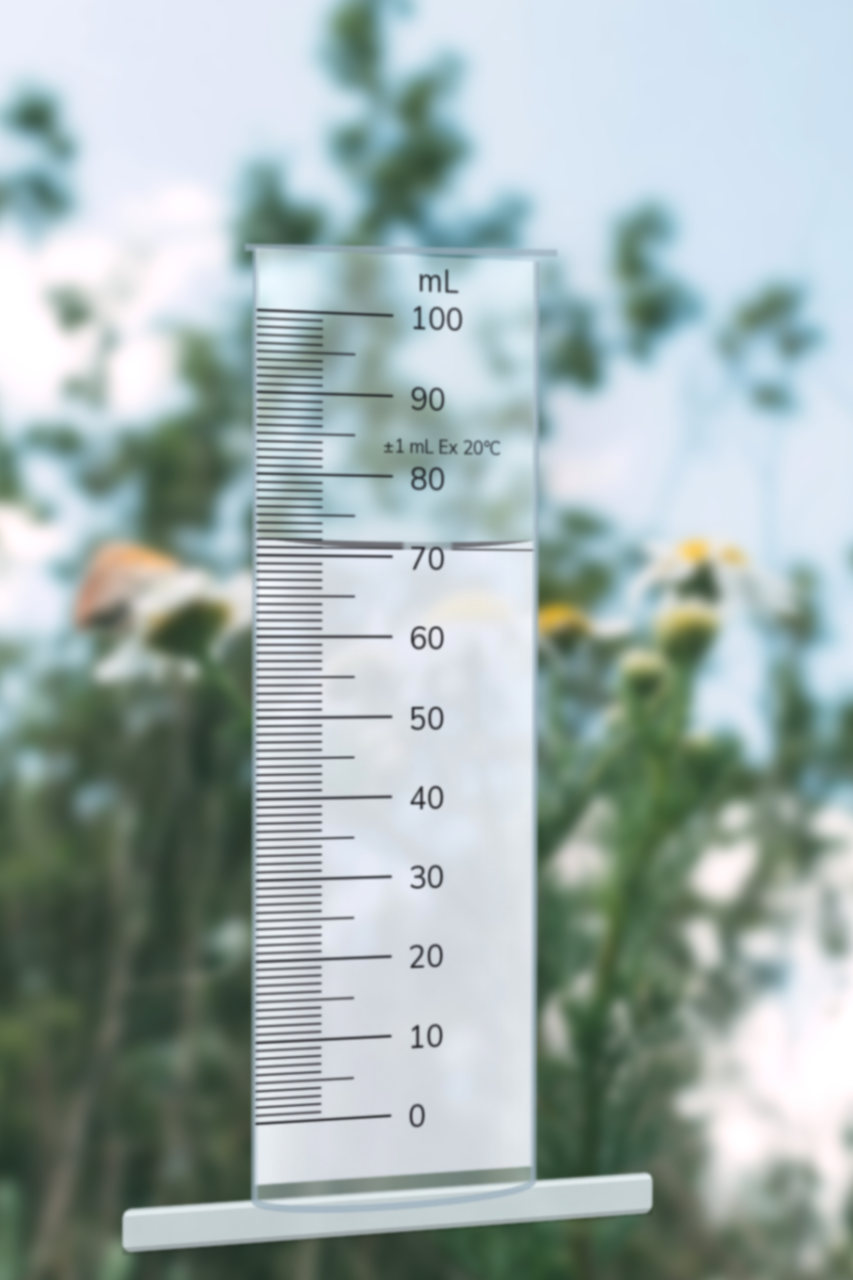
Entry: {"value": 71, "unit": "mL"}
